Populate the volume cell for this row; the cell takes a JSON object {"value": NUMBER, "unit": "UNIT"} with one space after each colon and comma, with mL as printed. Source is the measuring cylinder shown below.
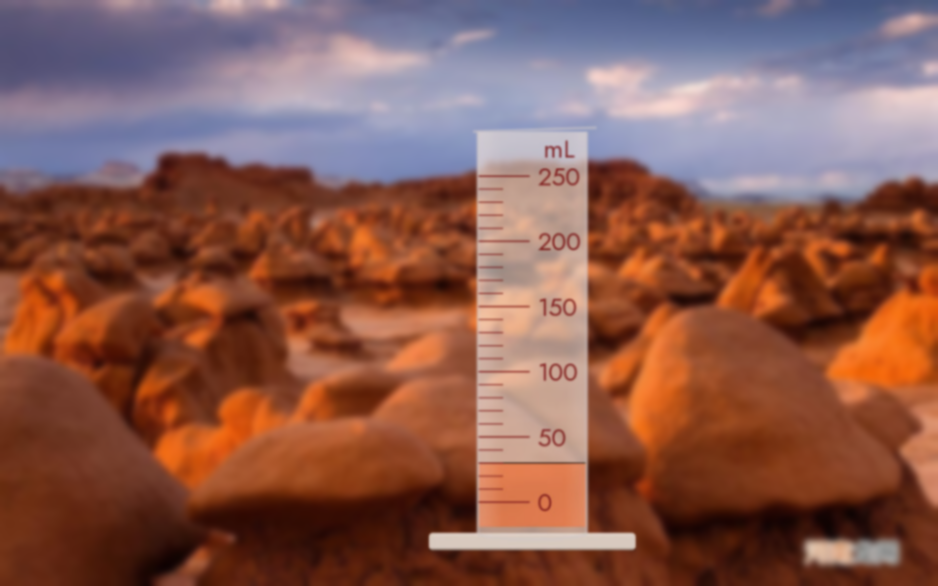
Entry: {"value": 30, "unit": "mL"}
